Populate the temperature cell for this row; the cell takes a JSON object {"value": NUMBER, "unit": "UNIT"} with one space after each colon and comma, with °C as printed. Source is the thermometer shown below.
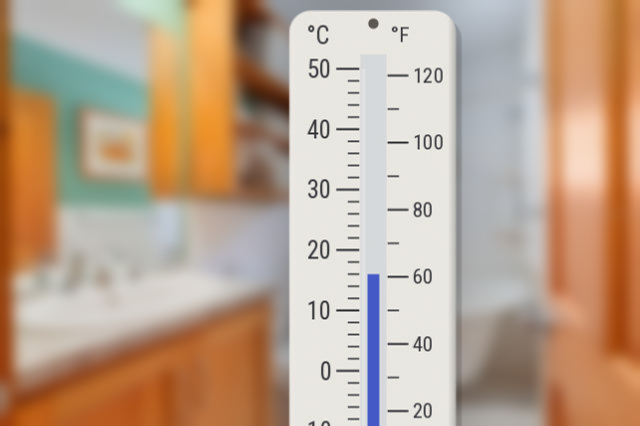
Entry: {"value": 16, "unit": "°C"}
